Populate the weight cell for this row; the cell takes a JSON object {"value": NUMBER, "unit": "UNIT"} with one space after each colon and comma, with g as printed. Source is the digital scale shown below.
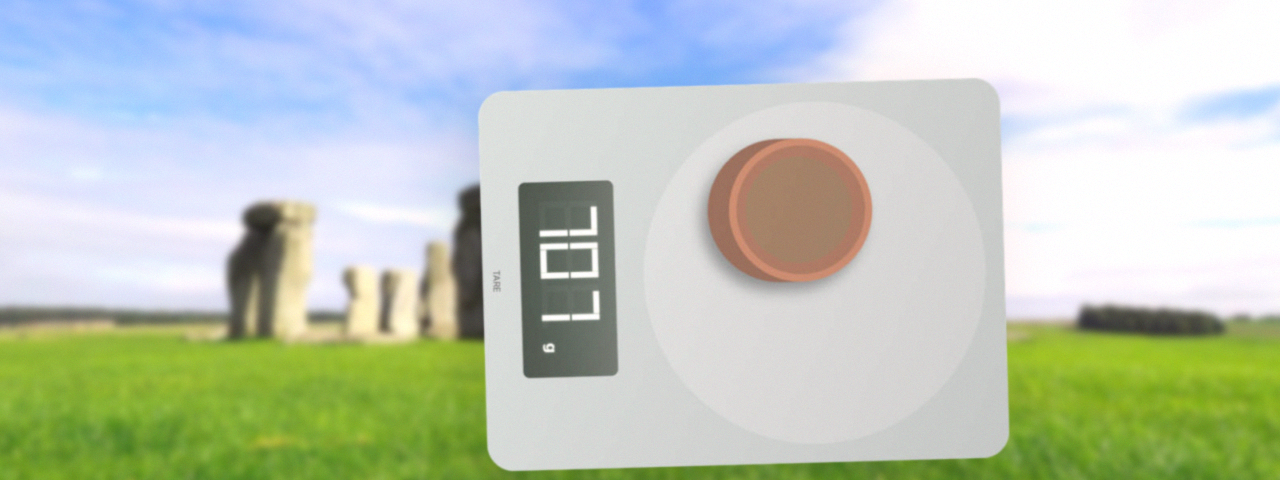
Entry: {"value": 707, "unit": "g"}
